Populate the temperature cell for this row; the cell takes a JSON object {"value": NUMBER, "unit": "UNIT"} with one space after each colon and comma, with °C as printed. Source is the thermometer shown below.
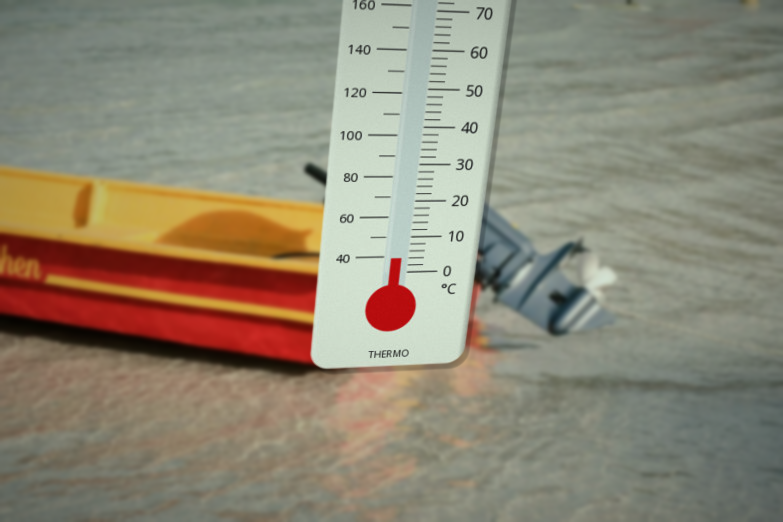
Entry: {"value": 4, "unit": "°C"}
